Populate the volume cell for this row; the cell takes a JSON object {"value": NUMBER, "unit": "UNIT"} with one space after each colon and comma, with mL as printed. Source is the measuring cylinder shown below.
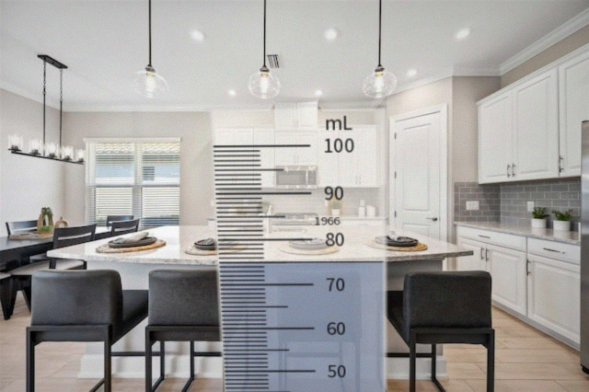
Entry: {"value": 75, "unit": "mL"}
